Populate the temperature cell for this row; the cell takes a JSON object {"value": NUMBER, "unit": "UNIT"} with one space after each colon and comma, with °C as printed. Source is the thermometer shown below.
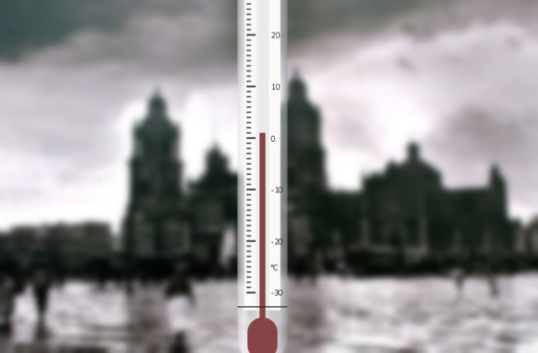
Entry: {"value": 1, "unit": "°C"}
